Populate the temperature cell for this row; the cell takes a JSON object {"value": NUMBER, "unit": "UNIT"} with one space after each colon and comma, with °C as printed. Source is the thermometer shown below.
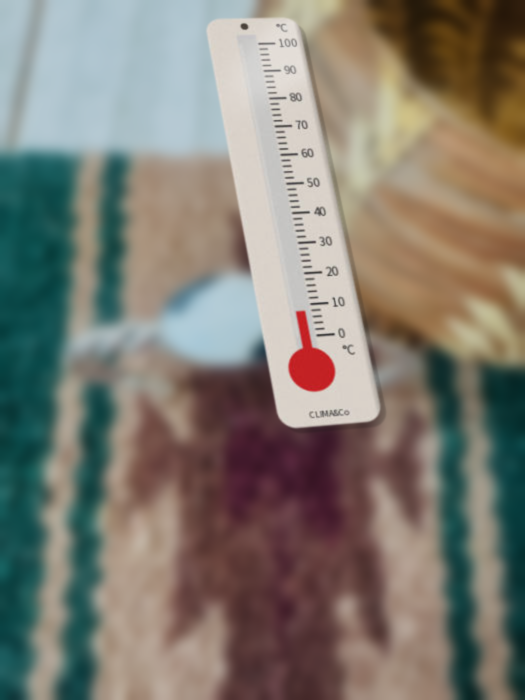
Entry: {"value": 8, "unit": "°C"}
